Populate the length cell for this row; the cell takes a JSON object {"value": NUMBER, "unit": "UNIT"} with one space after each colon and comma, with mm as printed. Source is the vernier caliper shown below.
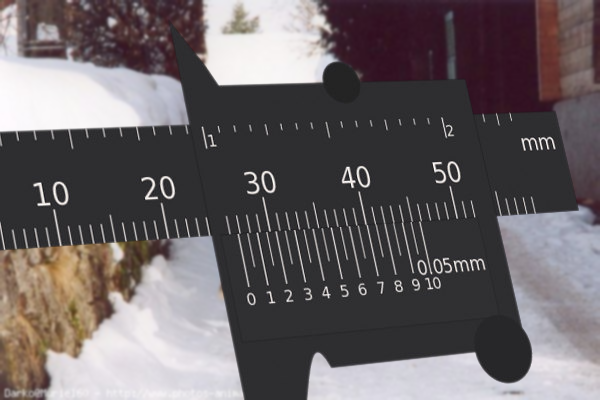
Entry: {"value": 26.8, "unit": "mm"}
